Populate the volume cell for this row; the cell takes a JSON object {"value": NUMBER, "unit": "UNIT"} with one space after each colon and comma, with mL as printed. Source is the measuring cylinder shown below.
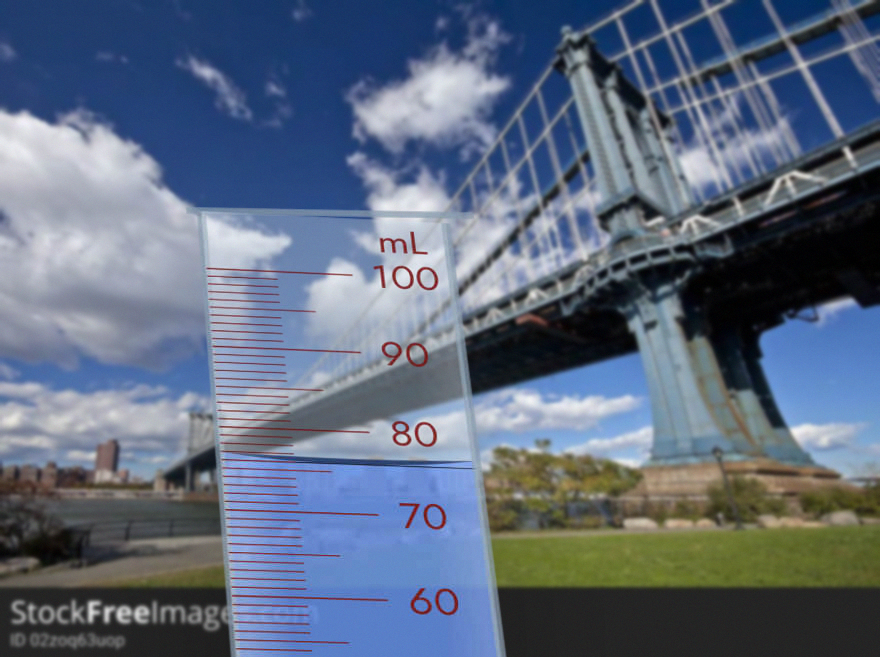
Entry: {"value": 76, "unit": "mL"}
